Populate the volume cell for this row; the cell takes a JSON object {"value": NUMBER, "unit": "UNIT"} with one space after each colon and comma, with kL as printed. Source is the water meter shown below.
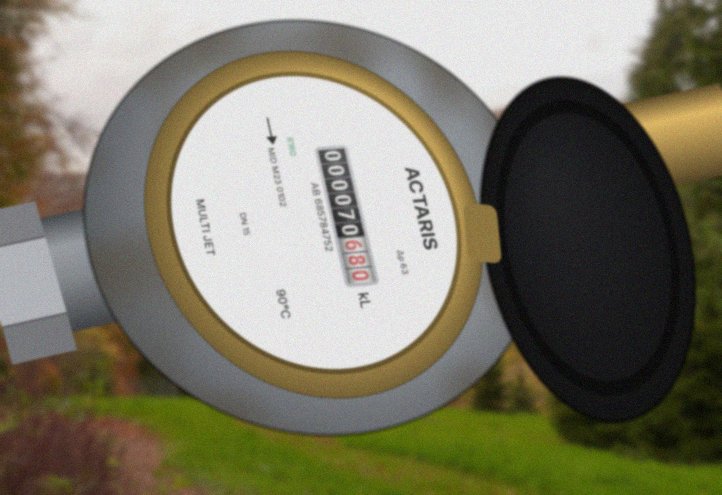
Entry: {"value": 70.680, "unit": "kL"}
